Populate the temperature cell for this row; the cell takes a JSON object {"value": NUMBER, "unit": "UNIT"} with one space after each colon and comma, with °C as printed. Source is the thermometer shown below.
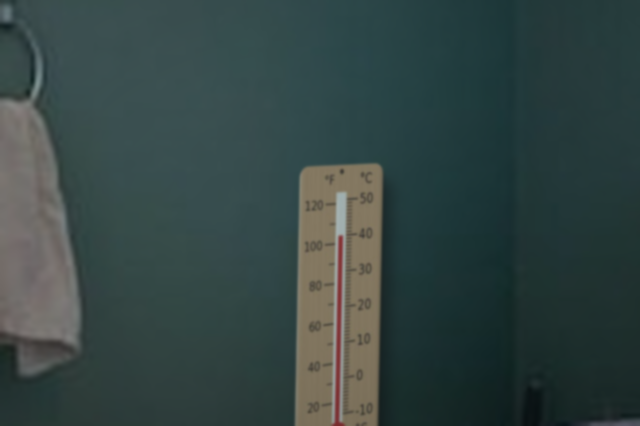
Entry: {"value": 40, "unit": "°C"}
